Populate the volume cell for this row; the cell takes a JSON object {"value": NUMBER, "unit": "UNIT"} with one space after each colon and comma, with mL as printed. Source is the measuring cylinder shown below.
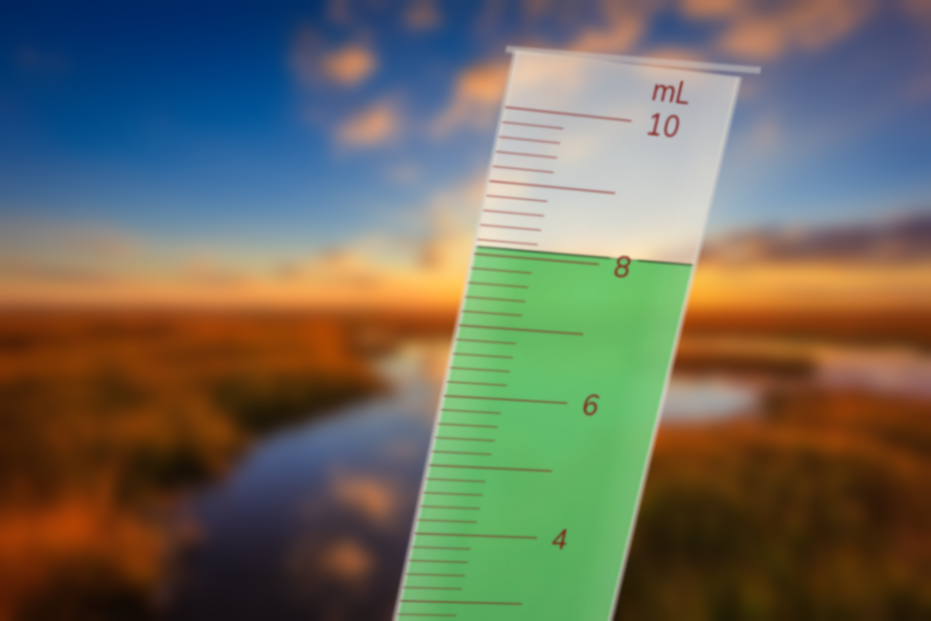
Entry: {"value": 8.1, "unit": "mL"}
